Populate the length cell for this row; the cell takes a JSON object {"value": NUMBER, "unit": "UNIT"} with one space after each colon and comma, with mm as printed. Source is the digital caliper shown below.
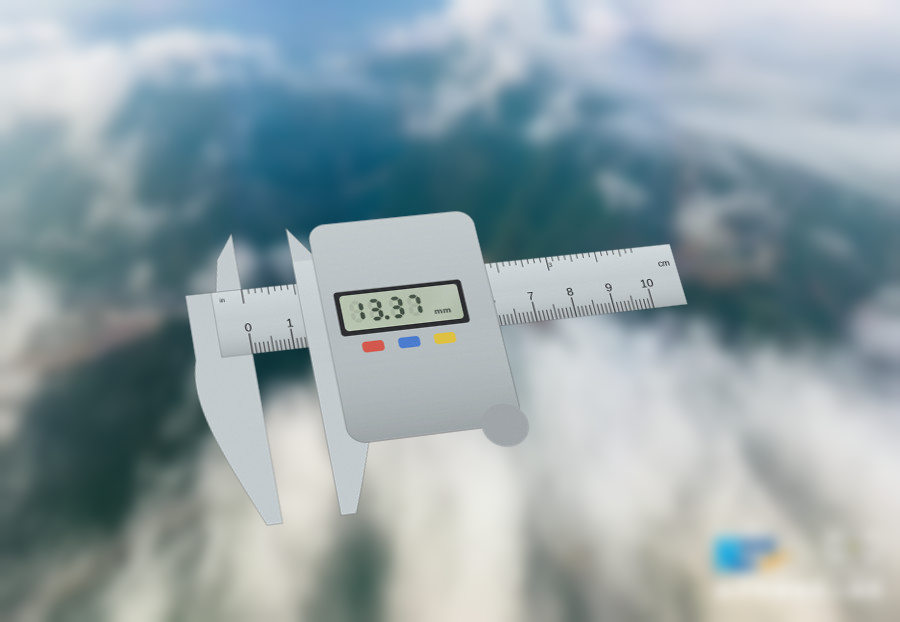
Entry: {"value": 13.37, "unit": "mm"}
